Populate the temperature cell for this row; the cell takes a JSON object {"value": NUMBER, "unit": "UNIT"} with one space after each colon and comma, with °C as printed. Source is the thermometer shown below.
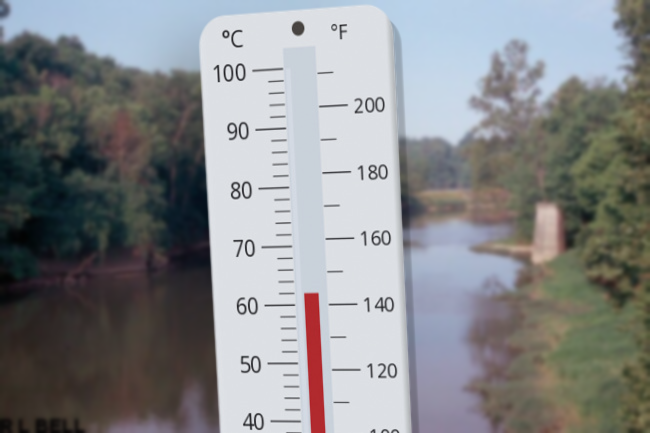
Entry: {"value": 62, "unit": "°C"}
